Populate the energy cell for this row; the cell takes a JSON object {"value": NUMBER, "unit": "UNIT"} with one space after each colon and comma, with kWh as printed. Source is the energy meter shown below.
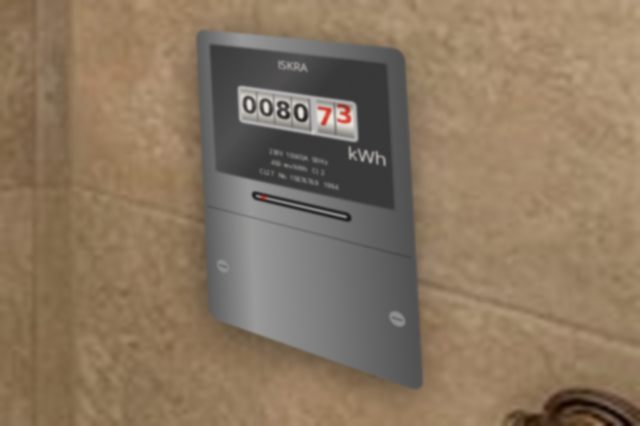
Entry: {"value": 80.73, "unit": "kWh"}
